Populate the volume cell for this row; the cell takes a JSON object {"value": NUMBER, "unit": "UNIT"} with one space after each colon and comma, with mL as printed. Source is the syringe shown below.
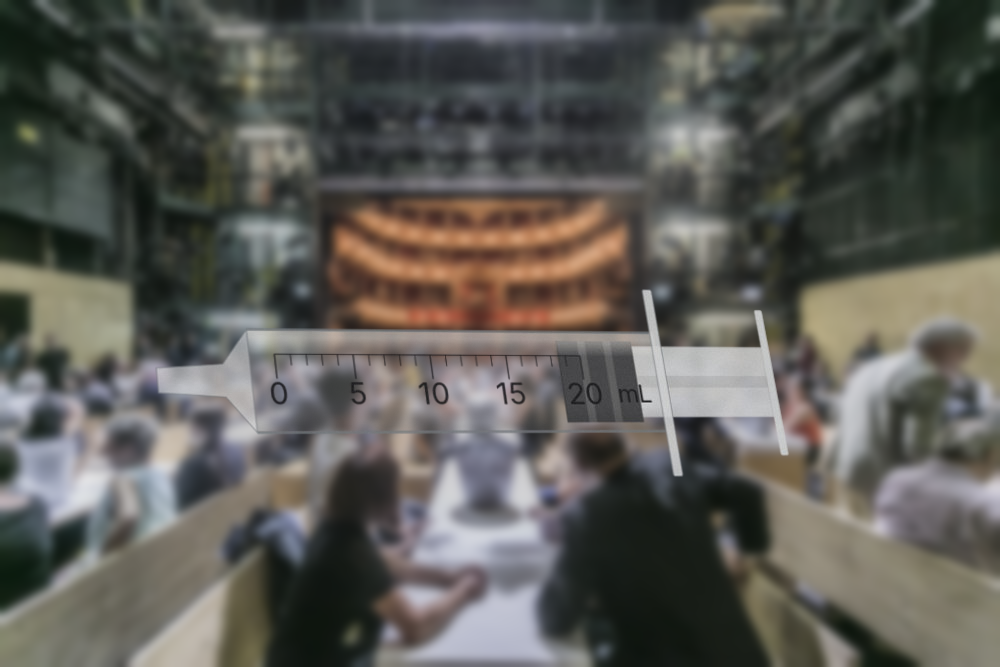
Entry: {"value": 18.5, "unit": "mL"}
